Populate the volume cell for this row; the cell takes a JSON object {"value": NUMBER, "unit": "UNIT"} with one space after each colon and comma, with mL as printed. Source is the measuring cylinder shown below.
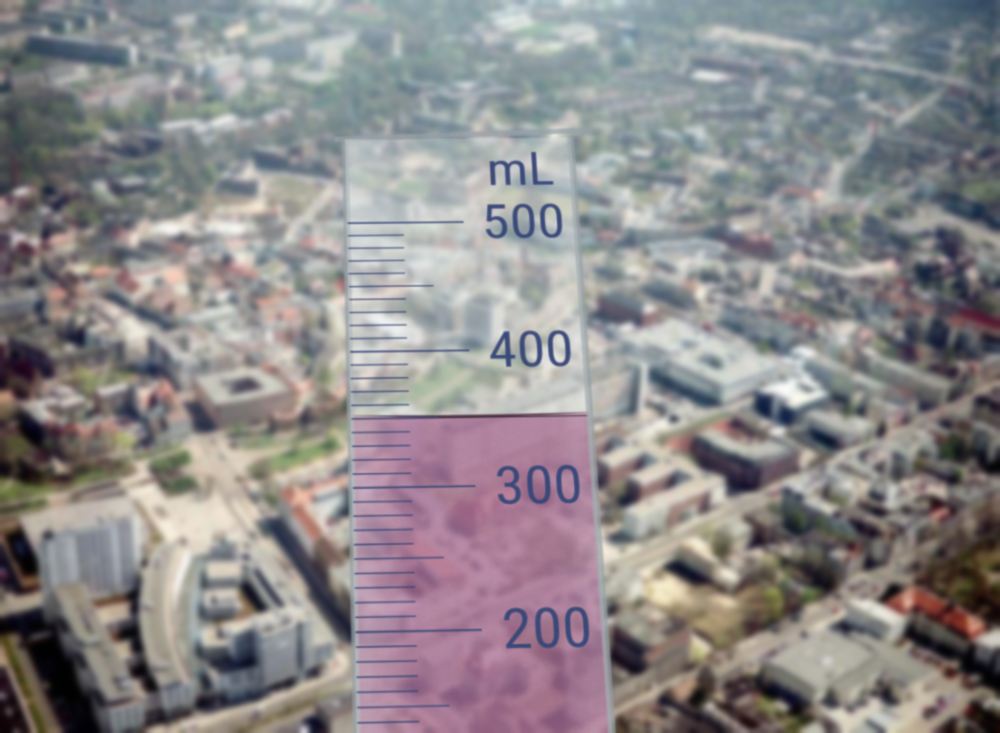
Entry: {"value": 350, "unit": "mL"}
